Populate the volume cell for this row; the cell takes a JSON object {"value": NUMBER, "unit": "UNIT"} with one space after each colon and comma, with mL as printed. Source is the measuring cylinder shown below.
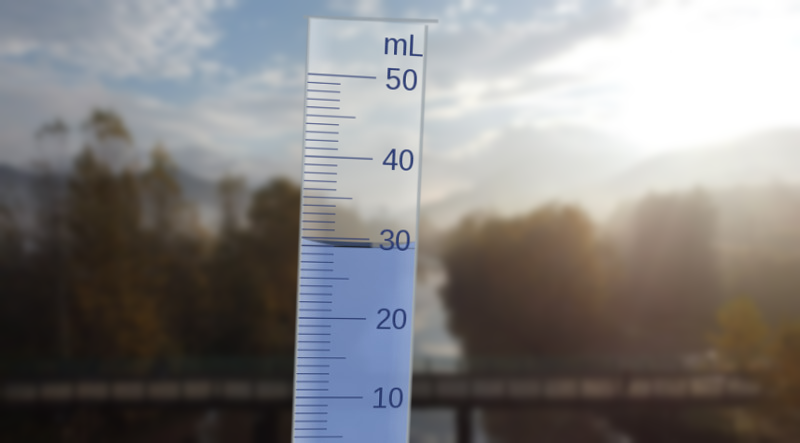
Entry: {"value": 29, "unit": "mL"}
